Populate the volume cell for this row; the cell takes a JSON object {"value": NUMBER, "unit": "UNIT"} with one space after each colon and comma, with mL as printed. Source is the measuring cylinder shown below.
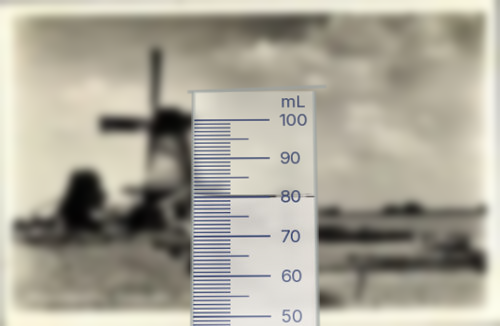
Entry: {"value": 80, "unit": "mL"}
